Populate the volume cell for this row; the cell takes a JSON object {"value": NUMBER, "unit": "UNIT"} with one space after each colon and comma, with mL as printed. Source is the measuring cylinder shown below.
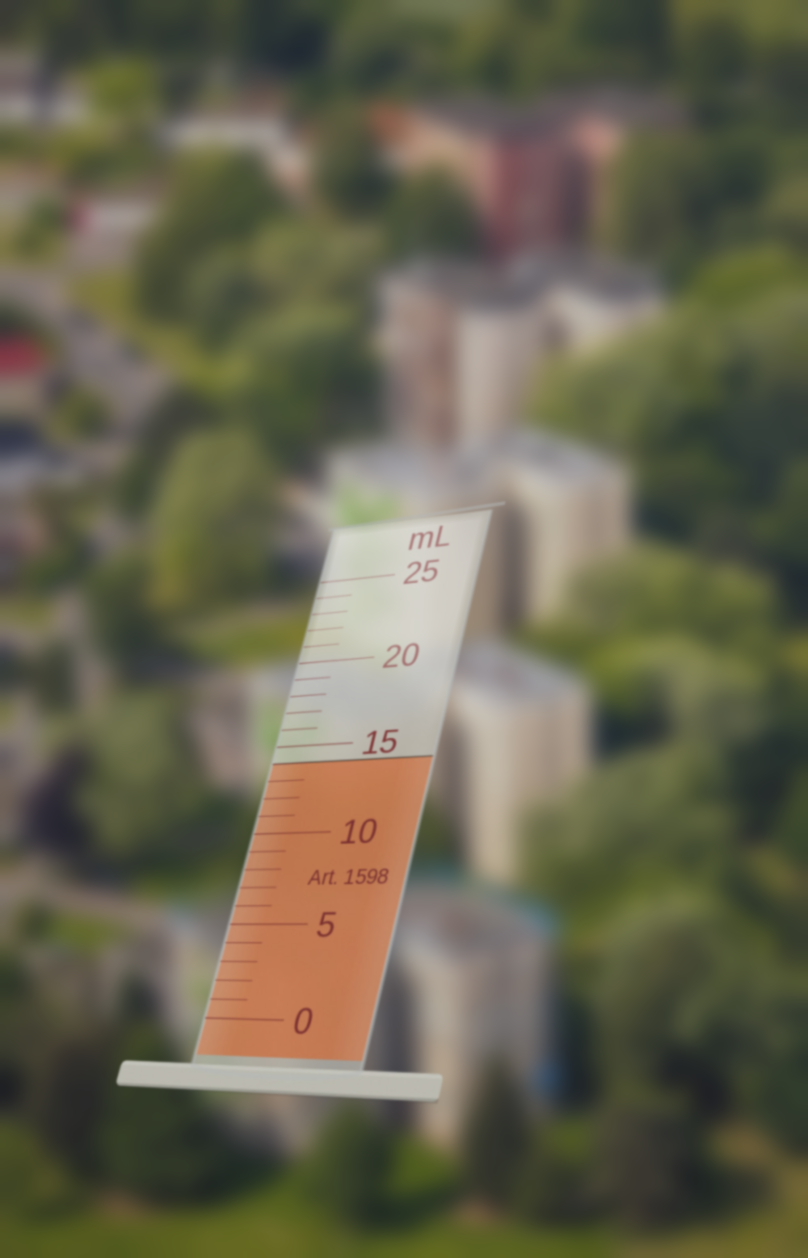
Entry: {"value": 14, "unit": "mL"}
